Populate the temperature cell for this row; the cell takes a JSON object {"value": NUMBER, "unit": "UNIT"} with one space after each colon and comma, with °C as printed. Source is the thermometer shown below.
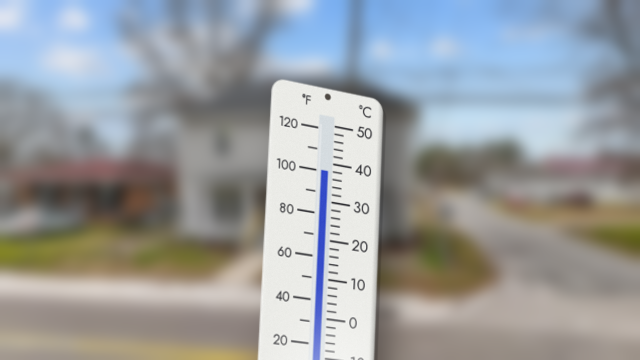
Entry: {"value": 38, "unit": "°C"}
